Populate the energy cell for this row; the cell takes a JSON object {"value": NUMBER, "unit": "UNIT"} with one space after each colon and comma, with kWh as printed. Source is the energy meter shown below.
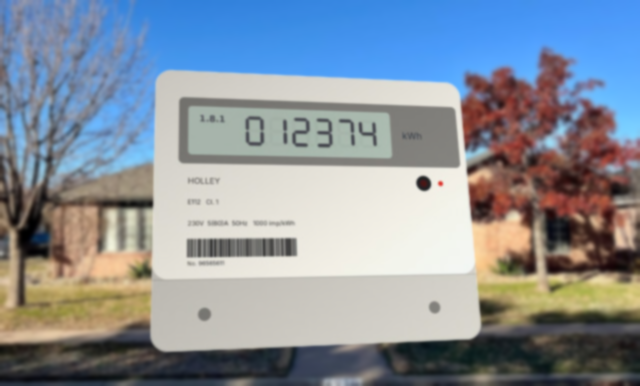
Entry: {"value": 12374, "unit": "kWh"}
